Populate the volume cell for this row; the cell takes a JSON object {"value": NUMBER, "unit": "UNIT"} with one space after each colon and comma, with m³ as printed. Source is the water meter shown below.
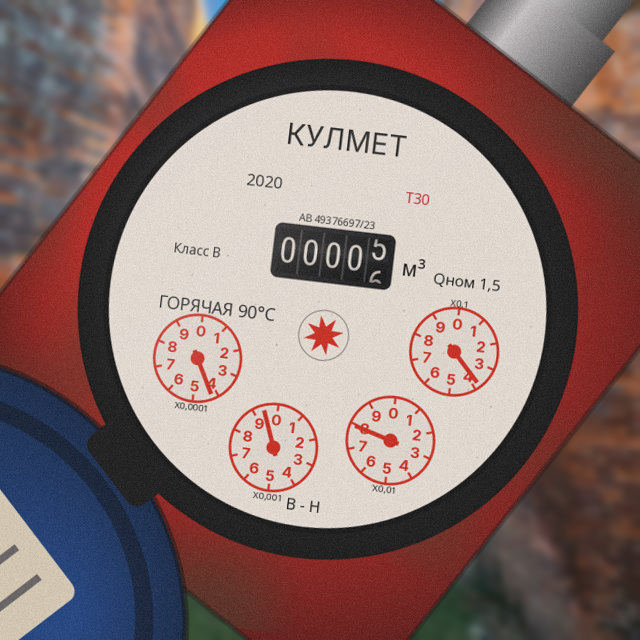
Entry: {"value": 5.3794, "unit": "m³"}
